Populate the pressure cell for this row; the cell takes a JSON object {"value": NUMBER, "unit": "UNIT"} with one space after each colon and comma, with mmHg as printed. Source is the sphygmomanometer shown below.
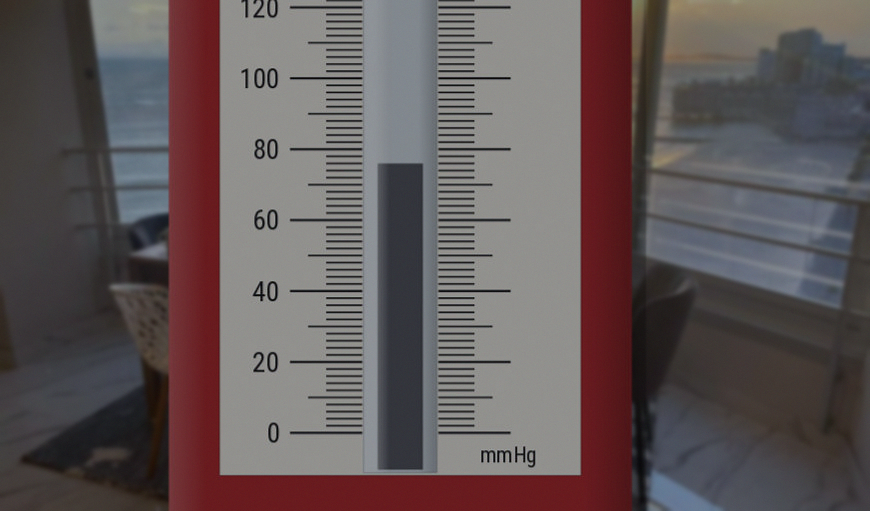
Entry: {"value": 76, "unit": "mmHg"}
